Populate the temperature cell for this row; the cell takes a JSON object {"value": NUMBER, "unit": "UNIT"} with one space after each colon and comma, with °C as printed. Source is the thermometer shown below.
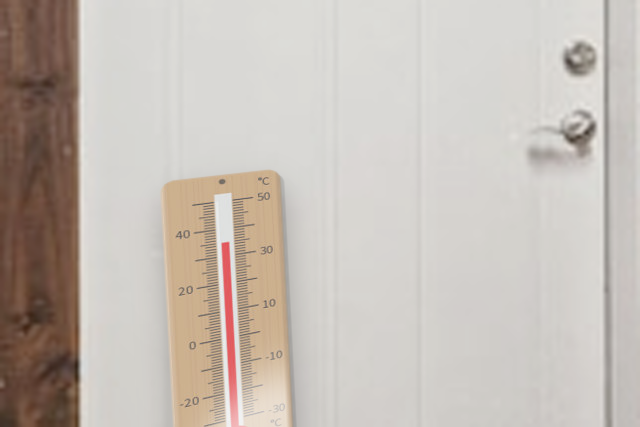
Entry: {"value": 35, "unit": "°C"}
